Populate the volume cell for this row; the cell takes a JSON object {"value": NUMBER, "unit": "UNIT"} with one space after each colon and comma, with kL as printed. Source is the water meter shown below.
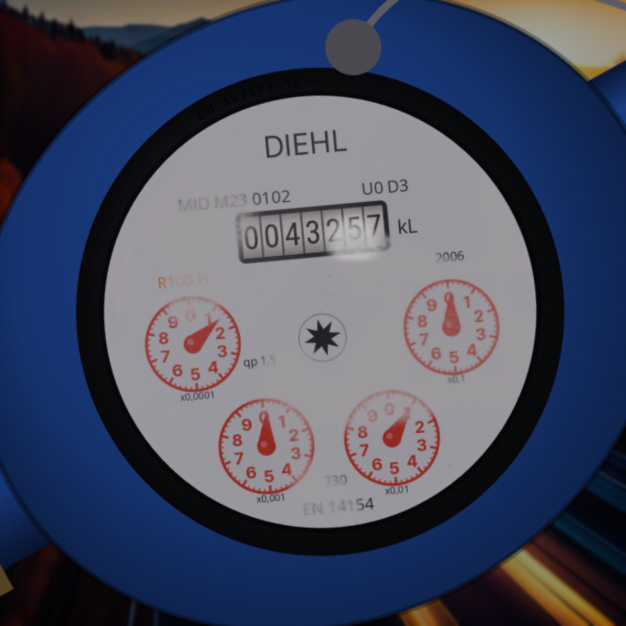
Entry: {"value": 43257.0101, "unit": "kL"}
